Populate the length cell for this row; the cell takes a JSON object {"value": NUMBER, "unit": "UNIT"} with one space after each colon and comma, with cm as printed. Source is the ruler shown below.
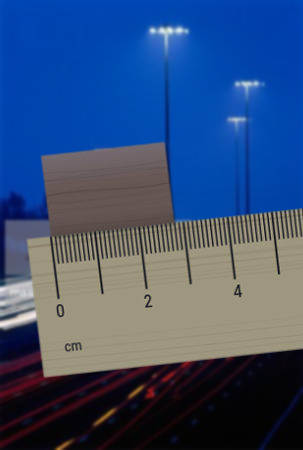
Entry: {"value": 2.8, "unit": "cm"}
